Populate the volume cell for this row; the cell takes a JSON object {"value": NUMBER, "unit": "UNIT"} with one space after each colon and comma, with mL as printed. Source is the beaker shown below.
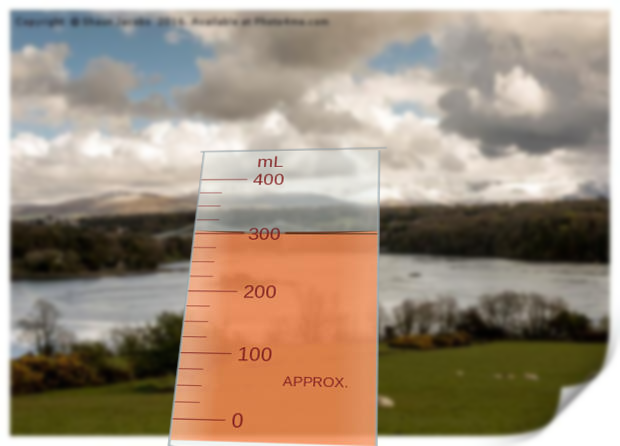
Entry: {"value": 300, "unit": "mL"}
